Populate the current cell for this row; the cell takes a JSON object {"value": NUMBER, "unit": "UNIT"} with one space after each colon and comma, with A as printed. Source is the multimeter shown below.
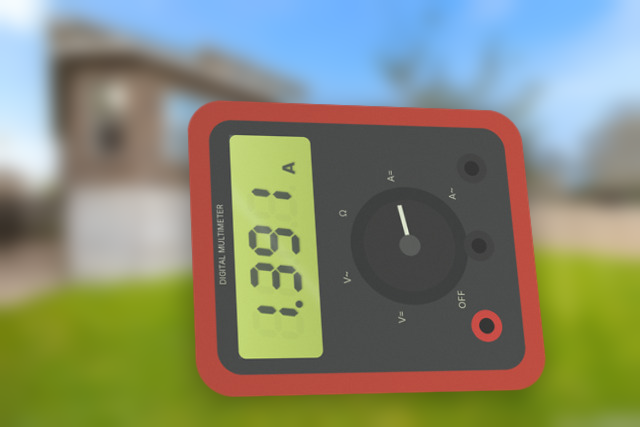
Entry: {"value": 1.391, "unit": "A"}
